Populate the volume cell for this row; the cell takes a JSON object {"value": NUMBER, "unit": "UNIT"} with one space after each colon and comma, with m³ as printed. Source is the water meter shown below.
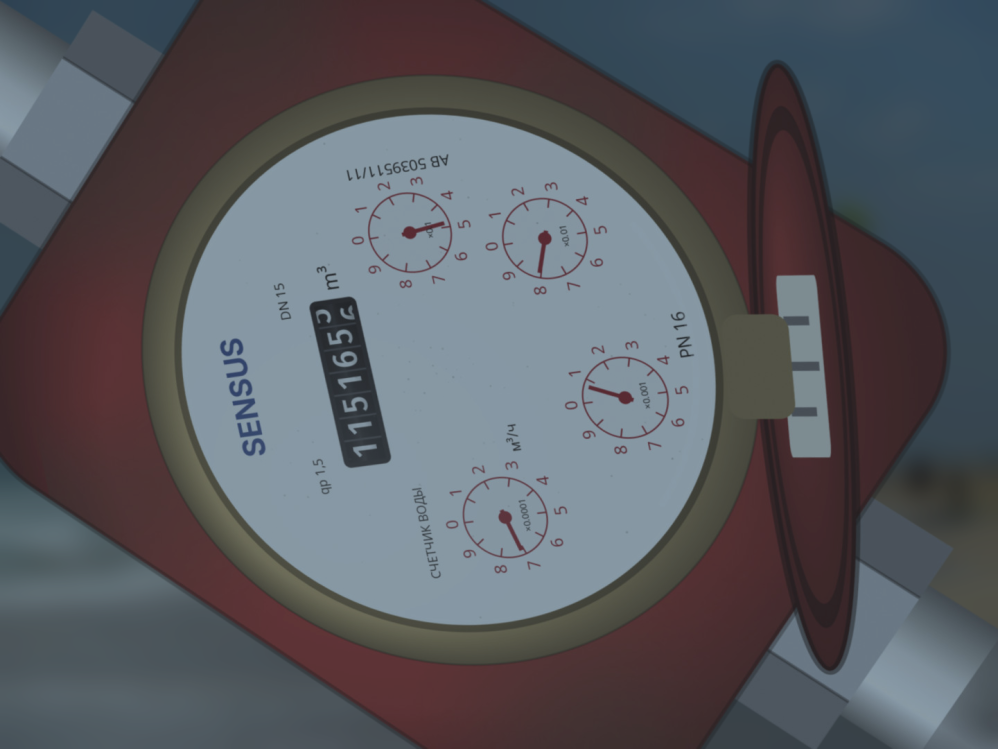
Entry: {"value": 1151655.4807, "unit": "m³"}
